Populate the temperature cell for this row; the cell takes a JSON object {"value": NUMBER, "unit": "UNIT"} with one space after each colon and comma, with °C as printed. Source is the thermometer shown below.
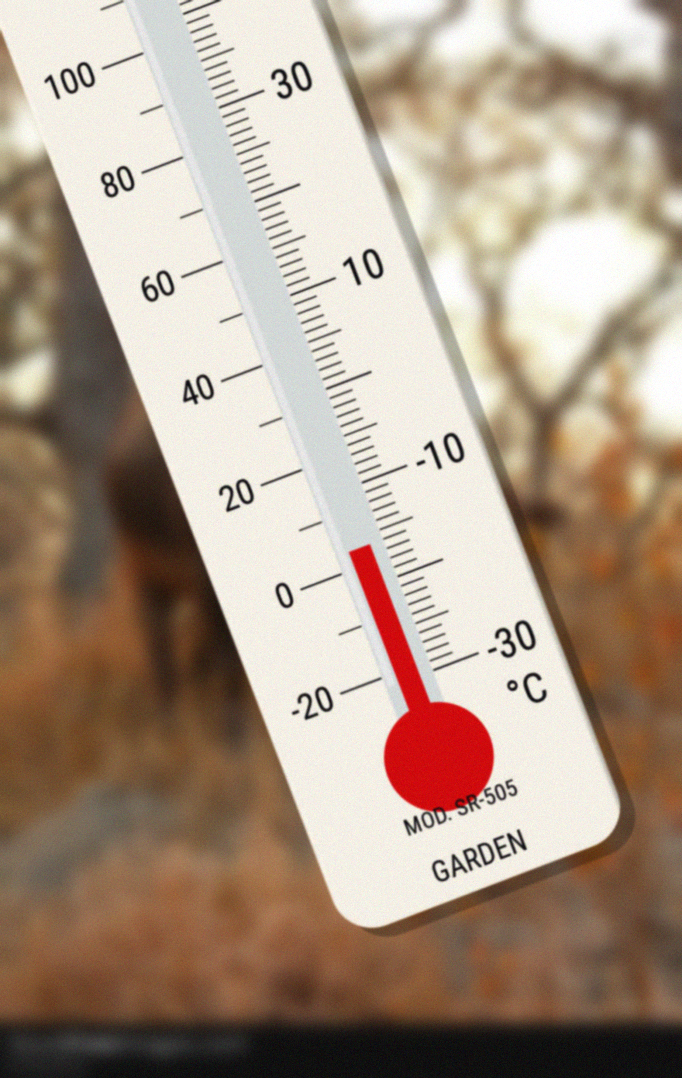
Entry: {"value": -16, "unit": "°C"}
